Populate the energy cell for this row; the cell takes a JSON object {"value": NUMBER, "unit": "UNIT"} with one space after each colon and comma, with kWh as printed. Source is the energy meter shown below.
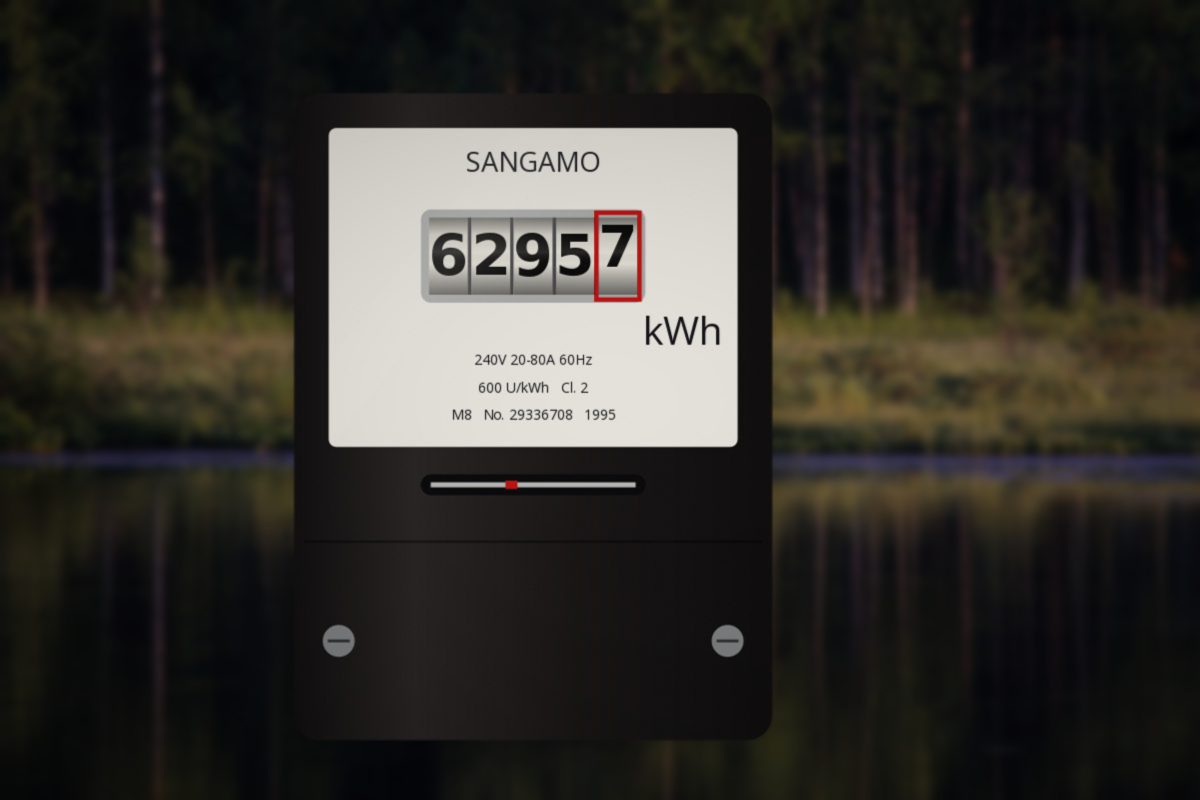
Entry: {"value": 6295.7, "unit": "kWh"}
